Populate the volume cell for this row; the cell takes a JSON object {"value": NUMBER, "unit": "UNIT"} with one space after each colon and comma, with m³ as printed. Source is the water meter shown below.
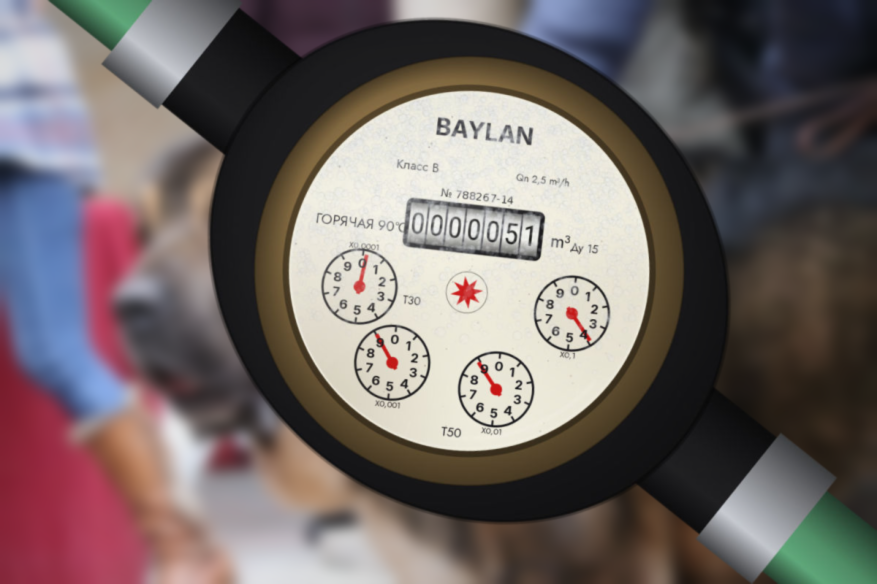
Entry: {"value": 51.3890, "unit": "m³"}
